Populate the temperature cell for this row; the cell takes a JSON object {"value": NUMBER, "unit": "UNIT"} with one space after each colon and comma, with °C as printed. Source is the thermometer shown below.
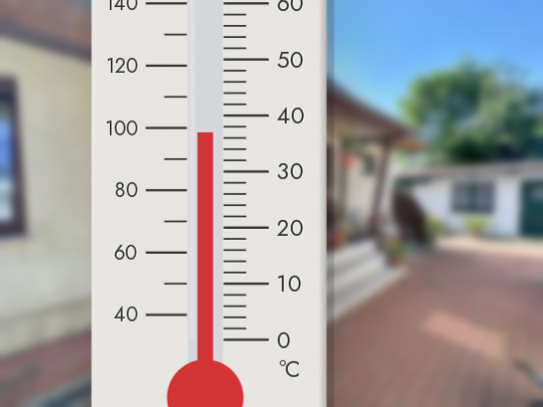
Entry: {"value": 37, "unit": "°C"}
